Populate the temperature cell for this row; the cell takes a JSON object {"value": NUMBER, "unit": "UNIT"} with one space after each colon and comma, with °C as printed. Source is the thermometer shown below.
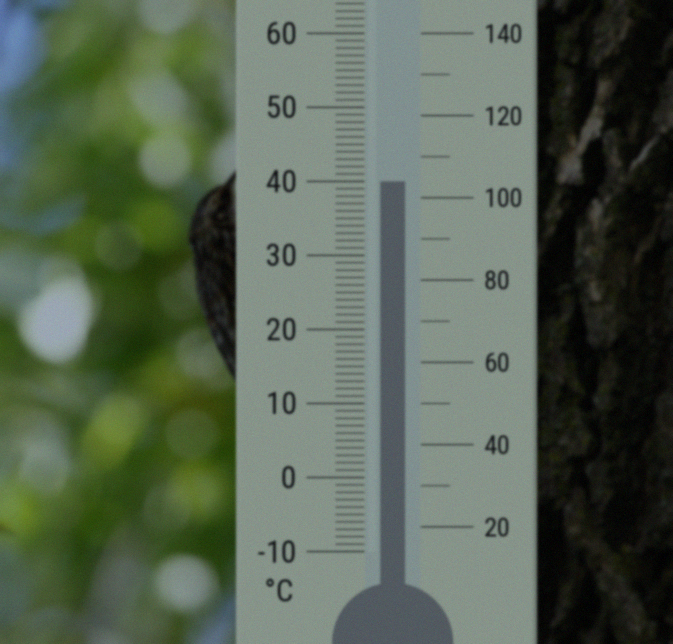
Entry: {"value": 40, "unit": "°C"}
